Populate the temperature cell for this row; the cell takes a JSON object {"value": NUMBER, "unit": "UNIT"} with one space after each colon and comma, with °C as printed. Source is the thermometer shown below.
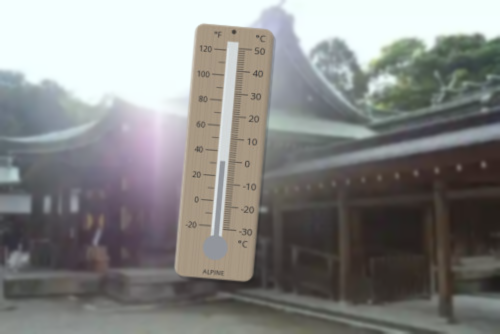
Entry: {"value": 0, "unit": "°C"}
